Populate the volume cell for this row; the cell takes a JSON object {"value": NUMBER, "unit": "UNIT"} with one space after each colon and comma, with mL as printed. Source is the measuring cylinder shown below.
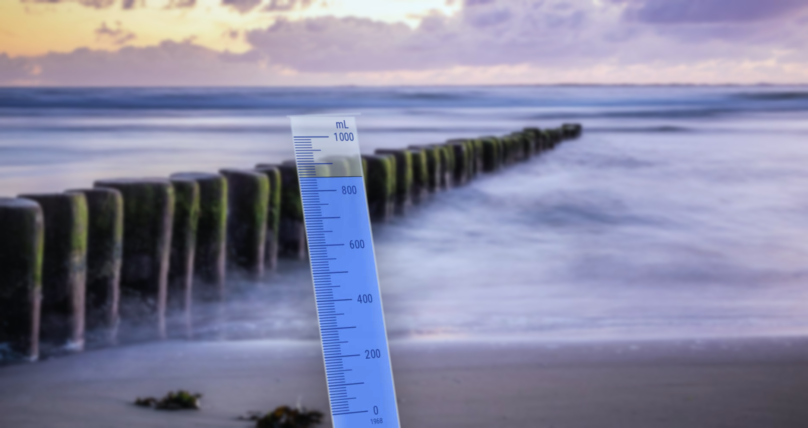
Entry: {"value": 850, "unit": "mL"}
